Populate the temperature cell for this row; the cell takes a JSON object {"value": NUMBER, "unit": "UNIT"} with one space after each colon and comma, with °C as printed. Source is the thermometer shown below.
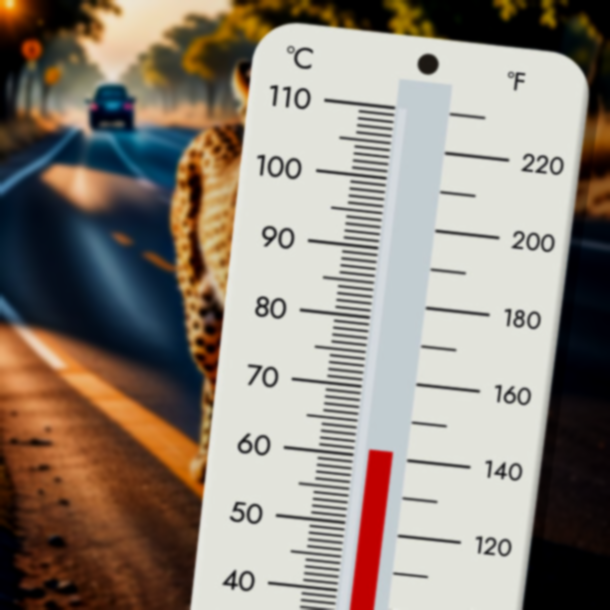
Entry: {"value": 61, "unit": "°C"}
